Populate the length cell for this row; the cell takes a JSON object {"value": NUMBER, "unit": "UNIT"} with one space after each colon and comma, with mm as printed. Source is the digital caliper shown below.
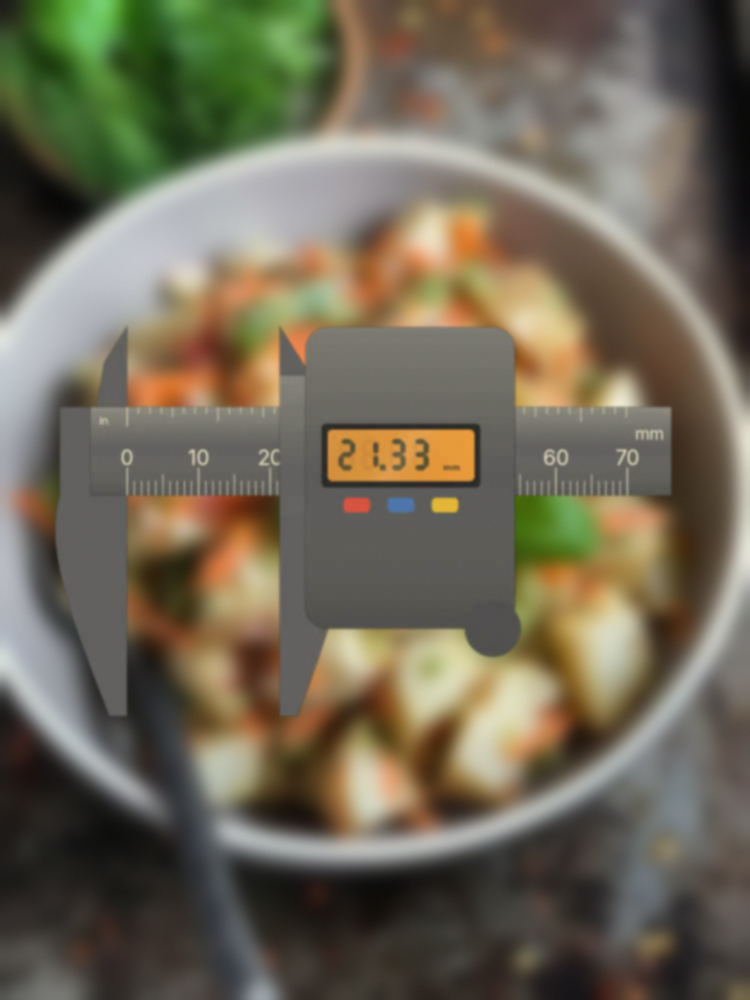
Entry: {"value": 21.33, "unit": "mm"}
